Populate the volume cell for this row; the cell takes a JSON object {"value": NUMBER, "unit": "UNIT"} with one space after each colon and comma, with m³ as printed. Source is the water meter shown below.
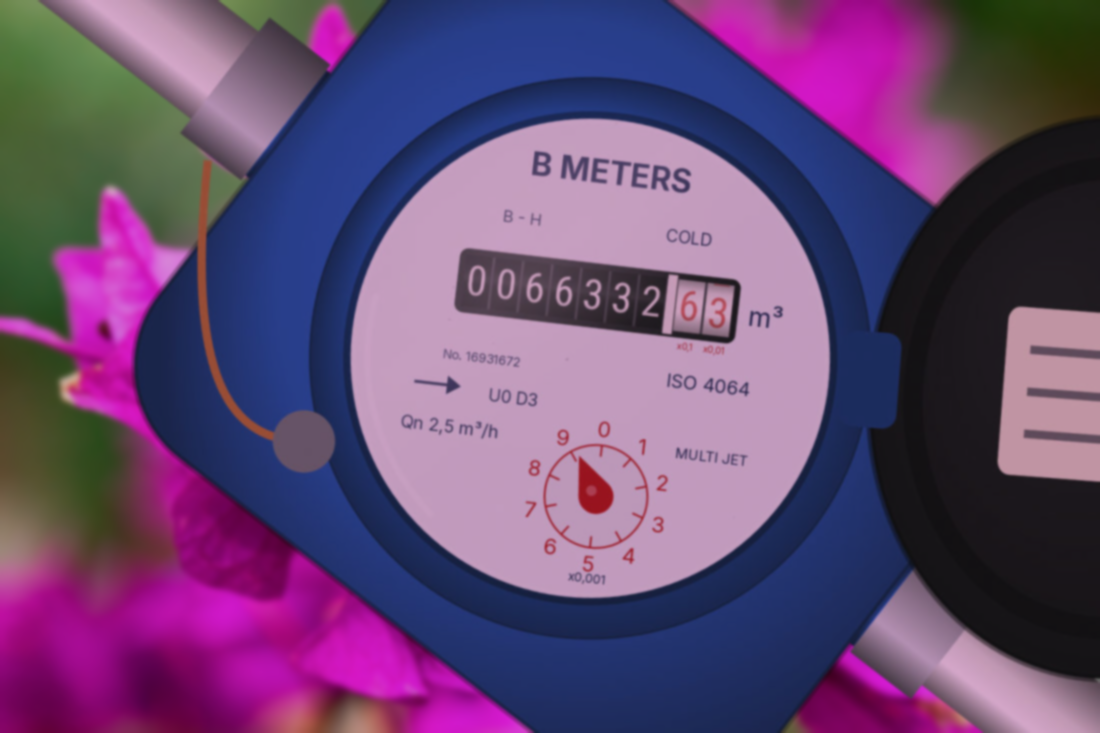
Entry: {"value": 66332.629, "unit": "m³"}
